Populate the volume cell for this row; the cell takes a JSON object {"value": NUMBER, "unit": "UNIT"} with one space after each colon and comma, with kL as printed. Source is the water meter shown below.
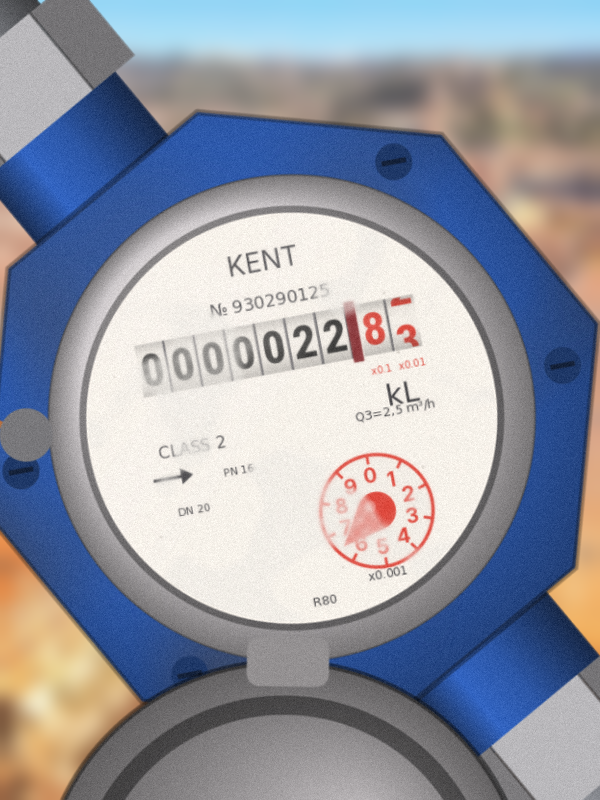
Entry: {"value": 22.826, "unit": "kL"}
